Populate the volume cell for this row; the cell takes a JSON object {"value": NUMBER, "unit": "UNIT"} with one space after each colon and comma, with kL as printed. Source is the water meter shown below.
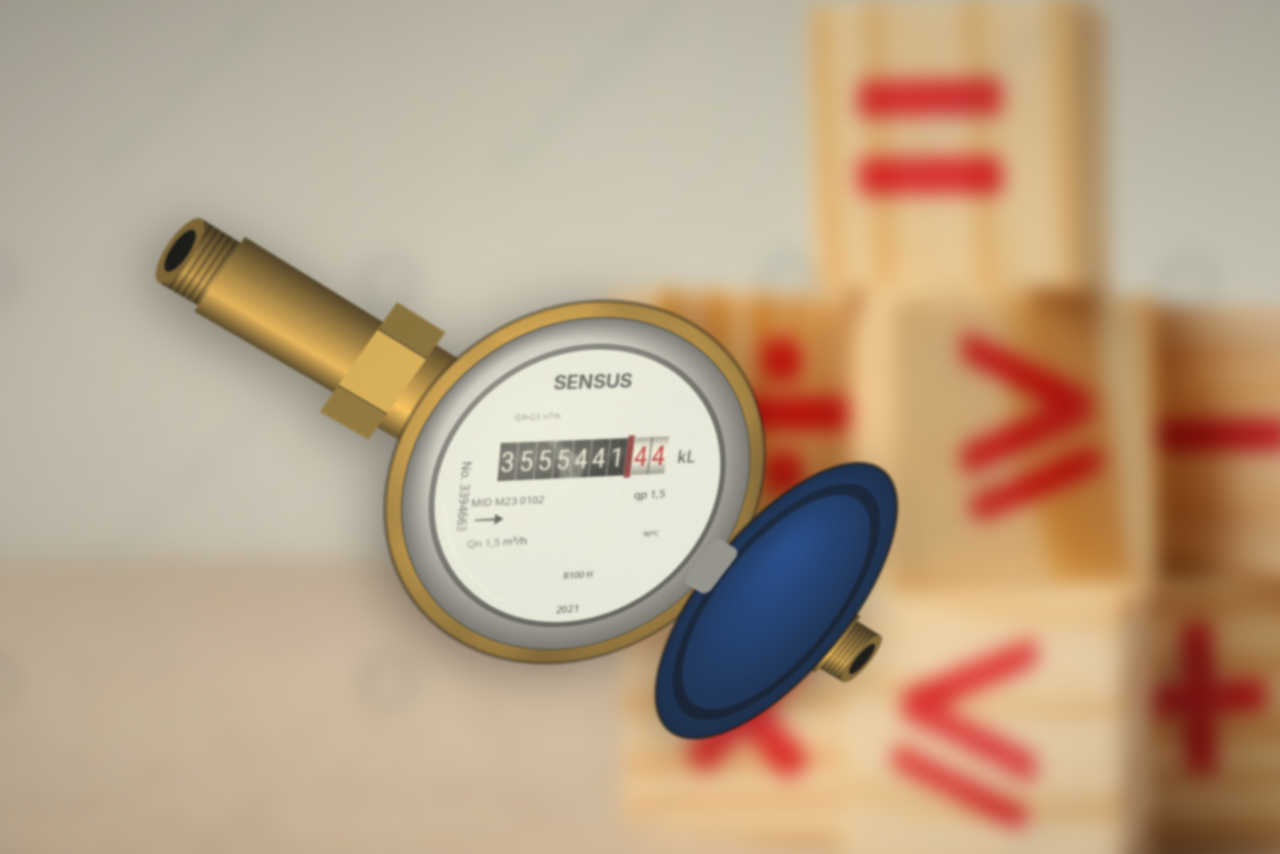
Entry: {"value": 3555441.44, "unit": "kL"}
